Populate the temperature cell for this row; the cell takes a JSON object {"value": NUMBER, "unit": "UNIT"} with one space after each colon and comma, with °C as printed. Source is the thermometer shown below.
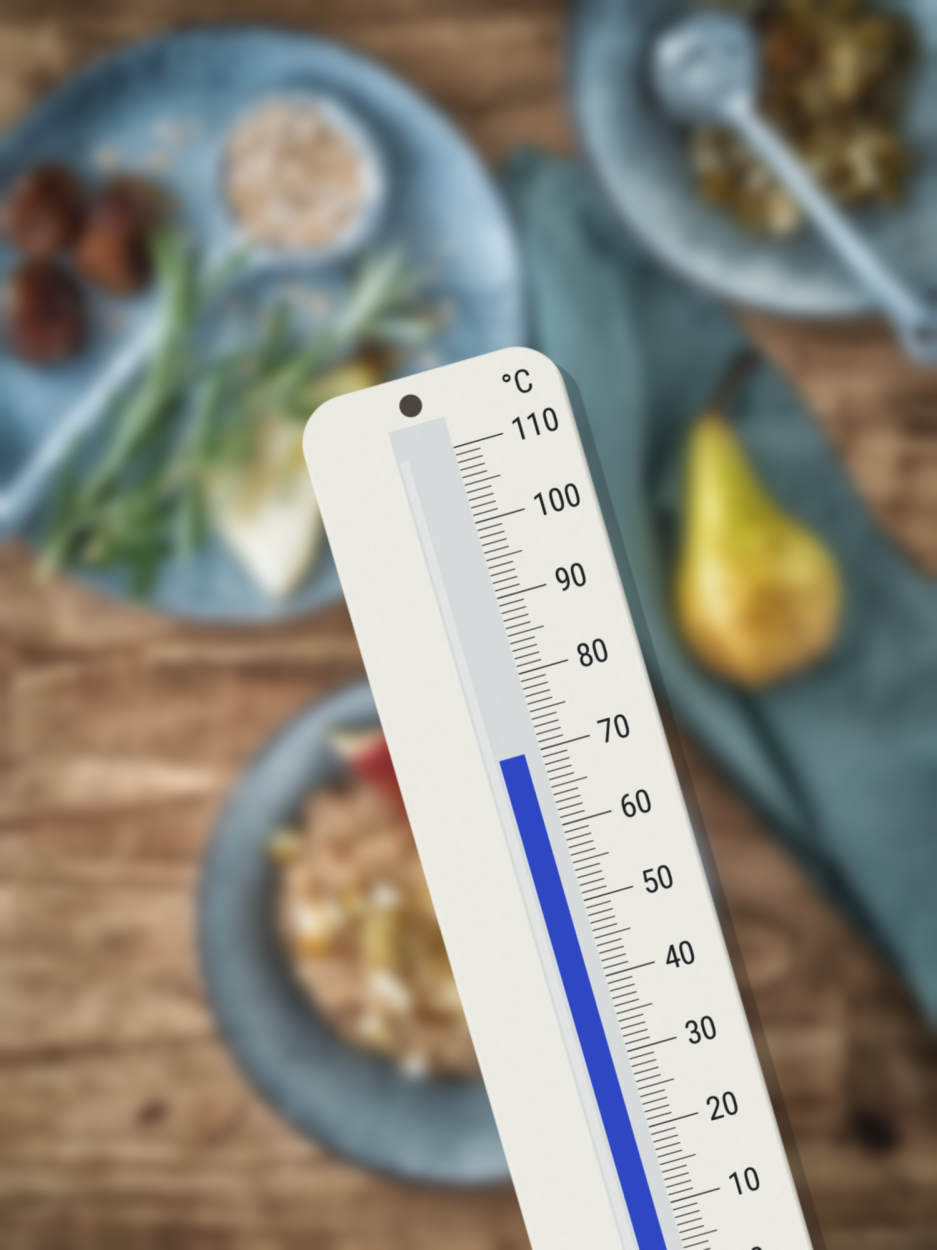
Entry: {"value": 70, "unit": "°C"}
